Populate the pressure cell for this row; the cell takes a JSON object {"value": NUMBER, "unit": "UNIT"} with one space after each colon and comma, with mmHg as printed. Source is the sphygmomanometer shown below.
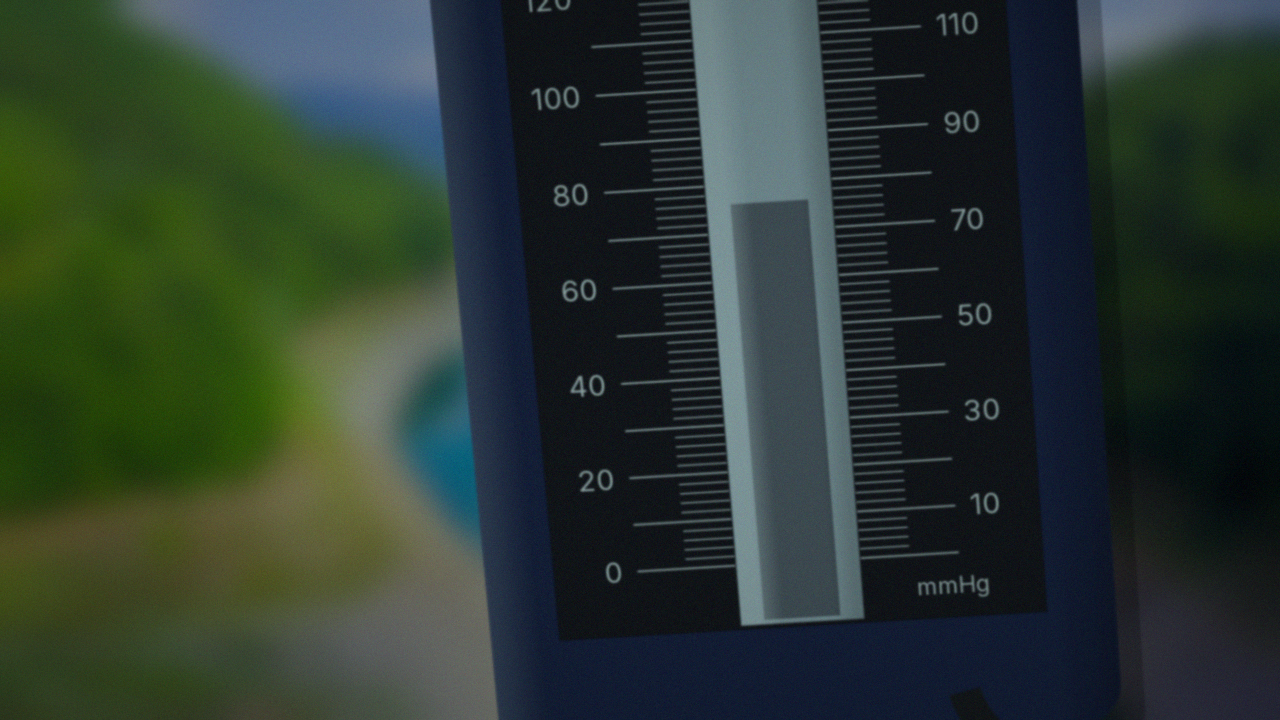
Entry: {"value": 76, "unit": "mmHg"}
